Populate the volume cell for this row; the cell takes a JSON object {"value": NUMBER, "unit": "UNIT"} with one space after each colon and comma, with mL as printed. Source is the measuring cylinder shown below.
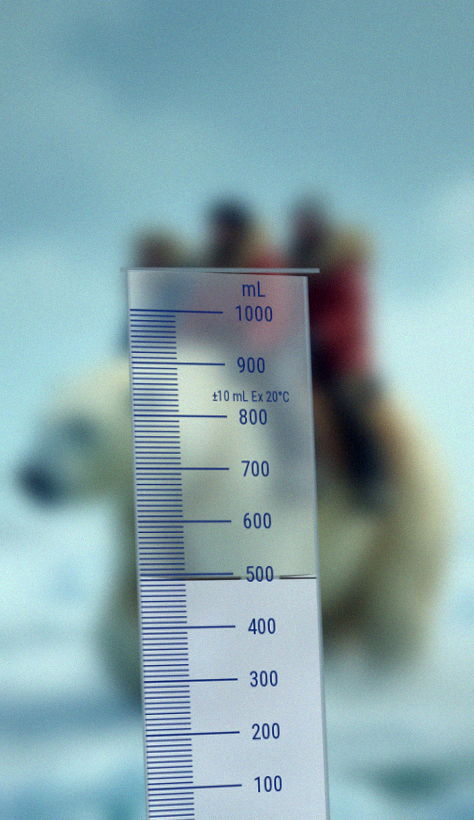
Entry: {"value": 490, "unit": "mL"}
